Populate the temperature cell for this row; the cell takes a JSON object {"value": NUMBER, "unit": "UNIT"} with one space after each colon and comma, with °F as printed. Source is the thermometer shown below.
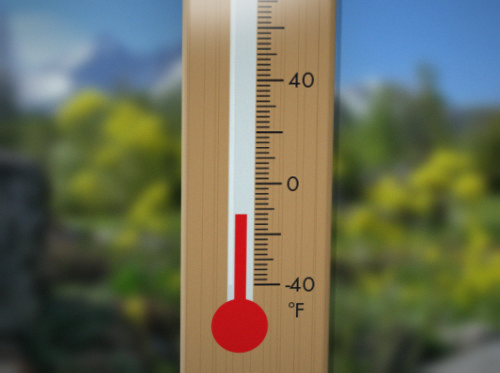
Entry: {"value": -12, "unit": "°F"}
